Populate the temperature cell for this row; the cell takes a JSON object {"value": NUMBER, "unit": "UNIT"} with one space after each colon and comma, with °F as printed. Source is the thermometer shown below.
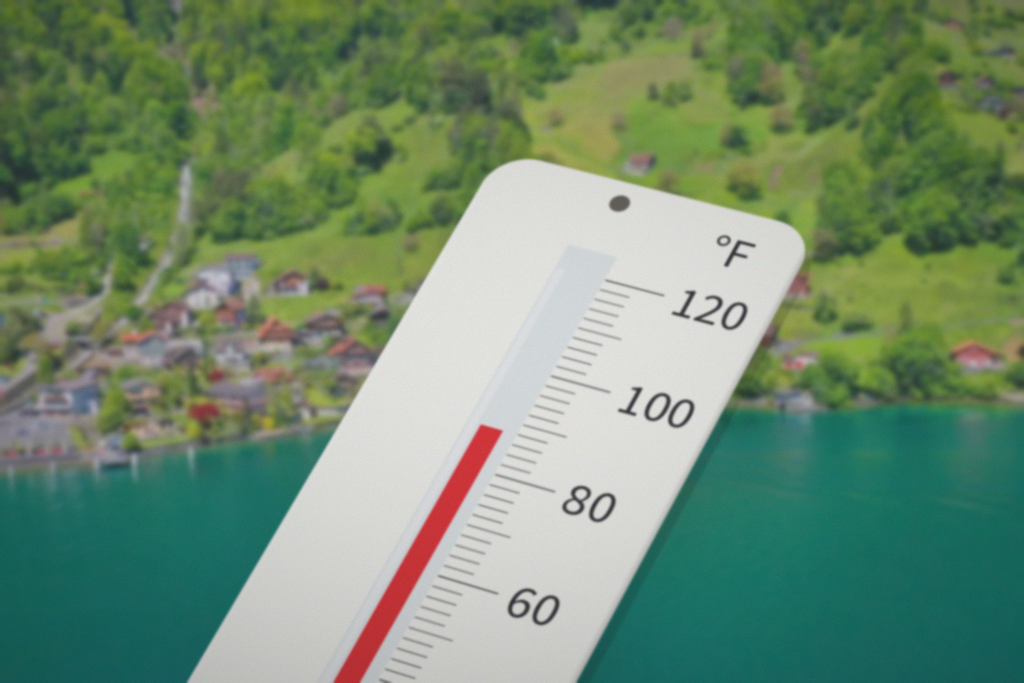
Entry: {"value": 88, "unit": "°F"}
